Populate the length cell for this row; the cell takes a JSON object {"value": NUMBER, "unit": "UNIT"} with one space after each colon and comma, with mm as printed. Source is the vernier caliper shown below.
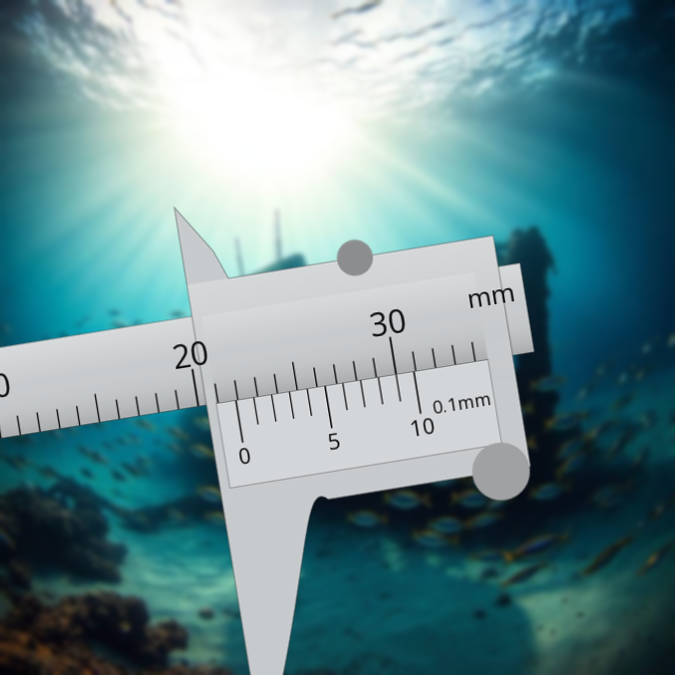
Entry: {"value": 21.9, "unit": "mm"}
